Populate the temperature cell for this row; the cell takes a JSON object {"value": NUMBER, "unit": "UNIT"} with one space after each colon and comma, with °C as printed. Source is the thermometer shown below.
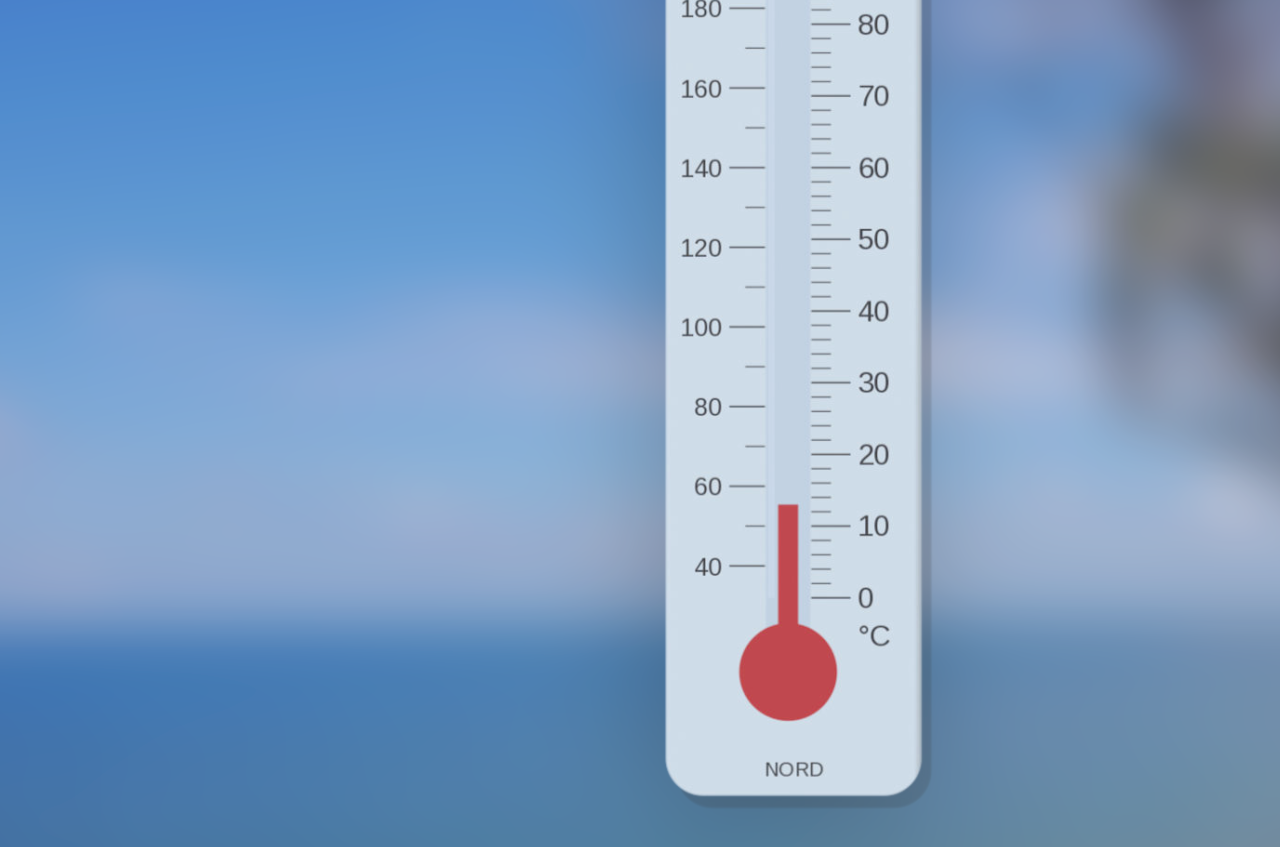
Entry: {"value": 13, "unit": "°C"}
